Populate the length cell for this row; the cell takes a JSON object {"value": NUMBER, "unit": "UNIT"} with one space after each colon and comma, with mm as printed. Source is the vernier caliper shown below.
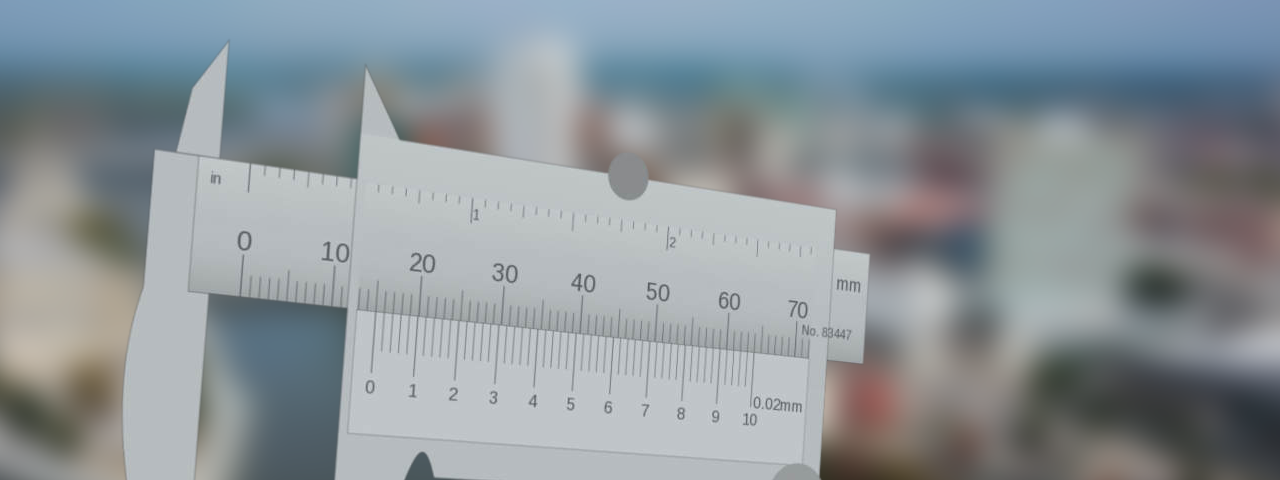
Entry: {"value": 15.0, "unit": "mm"}
